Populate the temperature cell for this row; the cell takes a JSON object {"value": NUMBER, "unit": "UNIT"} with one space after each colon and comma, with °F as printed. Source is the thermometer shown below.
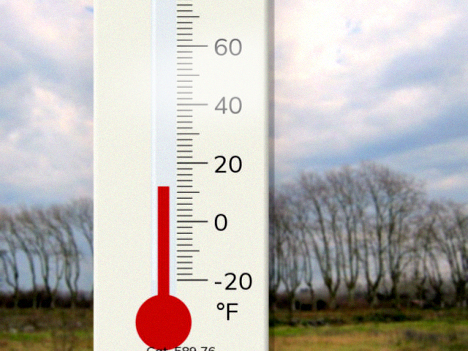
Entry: {"value": 12, "unit": "°F"}
